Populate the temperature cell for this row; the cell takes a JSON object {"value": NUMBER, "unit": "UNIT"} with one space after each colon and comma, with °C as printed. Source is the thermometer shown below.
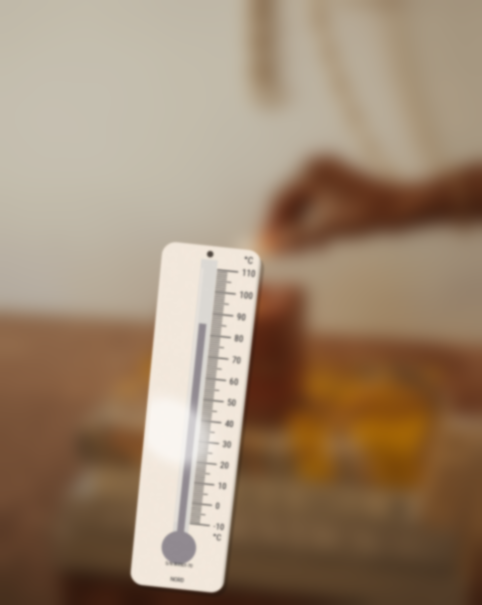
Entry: {"value": 85, "unit": "°C"}
